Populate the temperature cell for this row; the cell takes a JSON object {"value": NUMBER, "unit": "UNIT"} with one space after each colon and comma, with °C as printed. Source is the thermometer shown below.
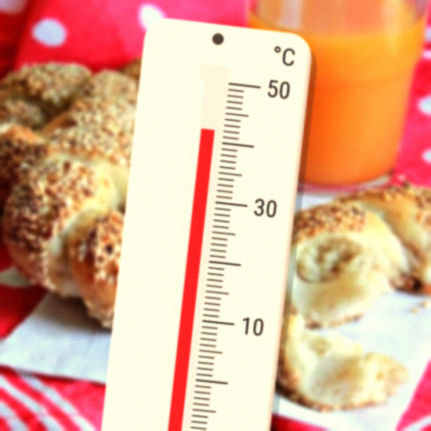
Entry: {"value": 42, "unit": "°C"}
